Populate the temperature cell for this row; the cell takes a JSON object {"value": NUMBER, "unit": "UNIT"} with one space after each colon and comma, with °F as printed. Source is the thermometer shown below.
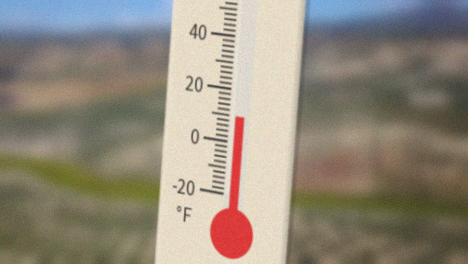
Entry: {"value": 10, "unit": "°F"}
